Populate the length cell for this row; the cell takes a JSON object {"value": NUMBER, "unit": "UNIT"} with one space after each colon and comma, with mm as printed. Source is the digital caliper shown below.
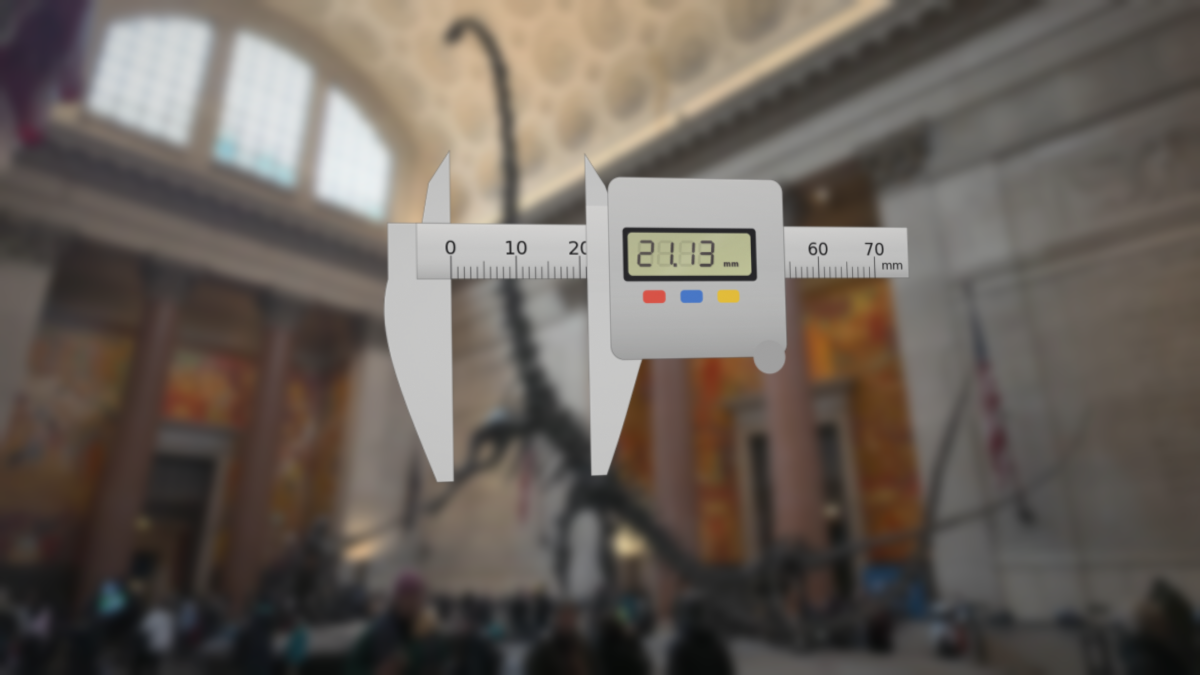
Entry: {"value": 21.13, "unit": "mm"}
